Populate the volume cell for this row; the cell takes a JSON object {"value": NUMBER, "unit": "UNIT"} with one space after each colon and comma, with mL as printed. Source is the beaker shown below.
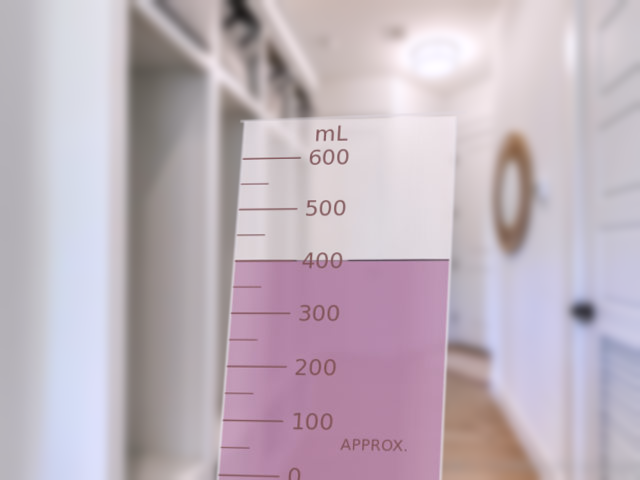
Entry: {"value": 400, "unit": "mL"}
